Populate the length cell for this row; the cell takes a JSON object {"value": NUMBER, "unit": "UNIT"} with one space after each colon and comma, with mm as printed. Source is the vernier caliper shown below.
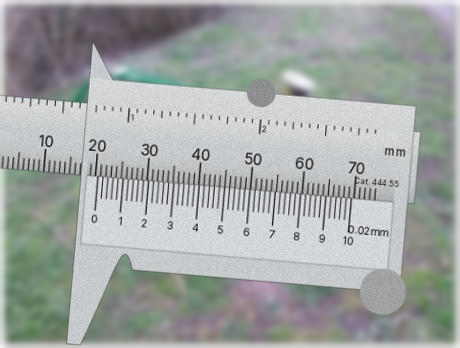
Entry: {"value": 20.5, "unit": "mm"}
